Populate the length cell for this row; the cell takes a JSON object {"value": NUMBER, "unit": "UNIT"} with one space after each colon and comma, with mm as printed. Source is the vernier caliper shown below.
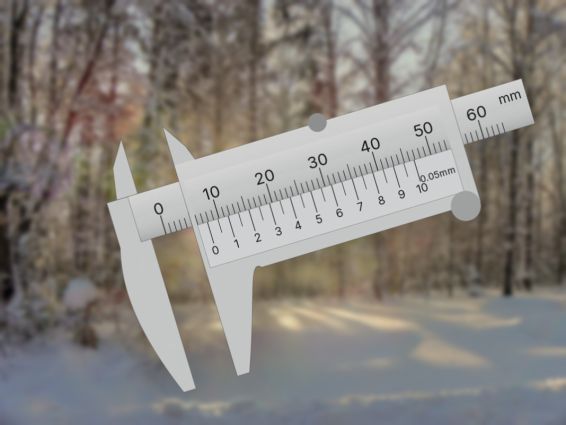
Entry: {"value": 7.8, "unit": "mm"}
